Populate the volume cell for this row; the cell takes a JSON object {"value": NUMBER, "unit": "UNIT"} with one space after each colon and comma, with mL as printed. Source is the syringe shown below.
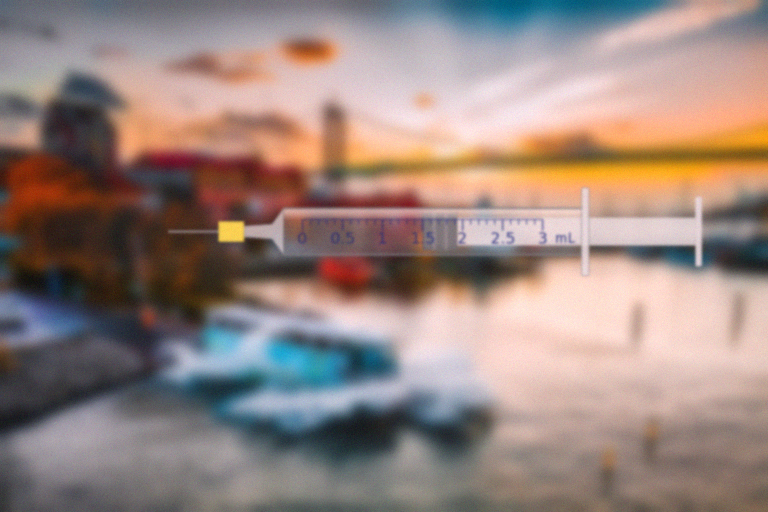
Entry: {"value": 1.5, "unit": "mL"}
